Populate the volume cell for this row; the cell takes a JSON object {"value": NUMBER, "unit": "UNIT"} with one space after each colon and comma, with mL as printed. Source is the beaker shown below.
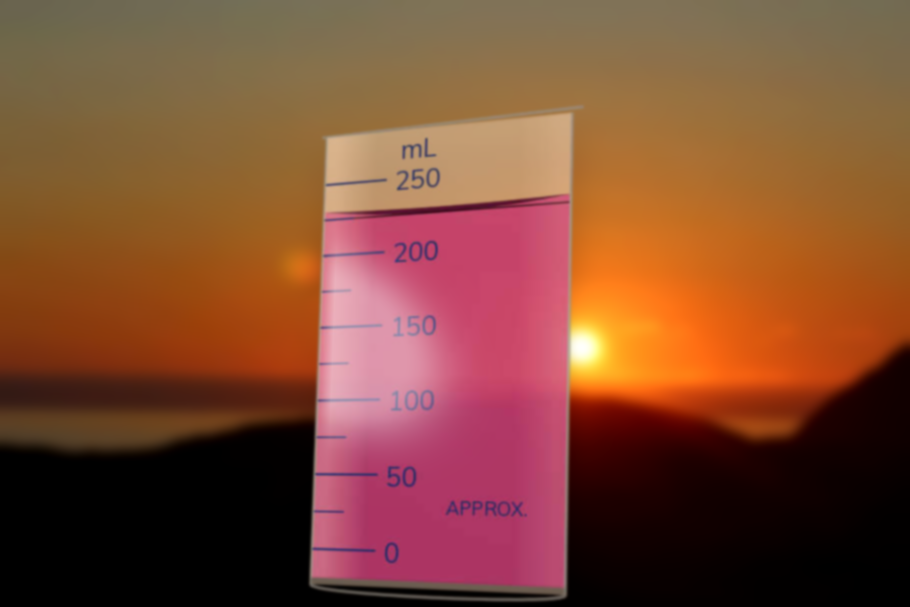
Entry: {"value": 225, "unit": "mL"}
